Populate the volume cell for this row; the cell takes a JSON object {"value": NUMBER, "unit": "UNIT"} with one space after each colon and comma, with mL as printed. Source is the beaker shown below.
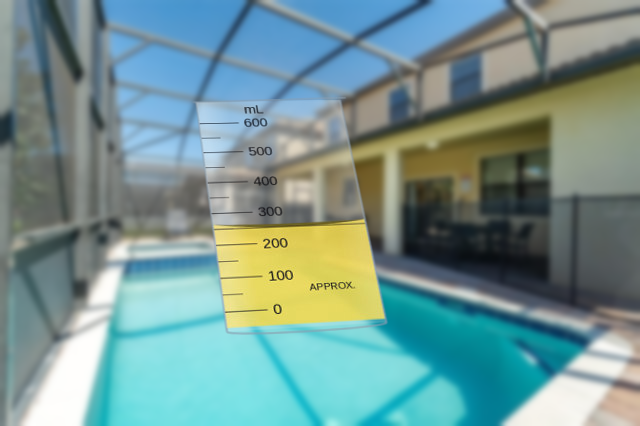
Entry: {"value": 250, "unit": "mL"}
